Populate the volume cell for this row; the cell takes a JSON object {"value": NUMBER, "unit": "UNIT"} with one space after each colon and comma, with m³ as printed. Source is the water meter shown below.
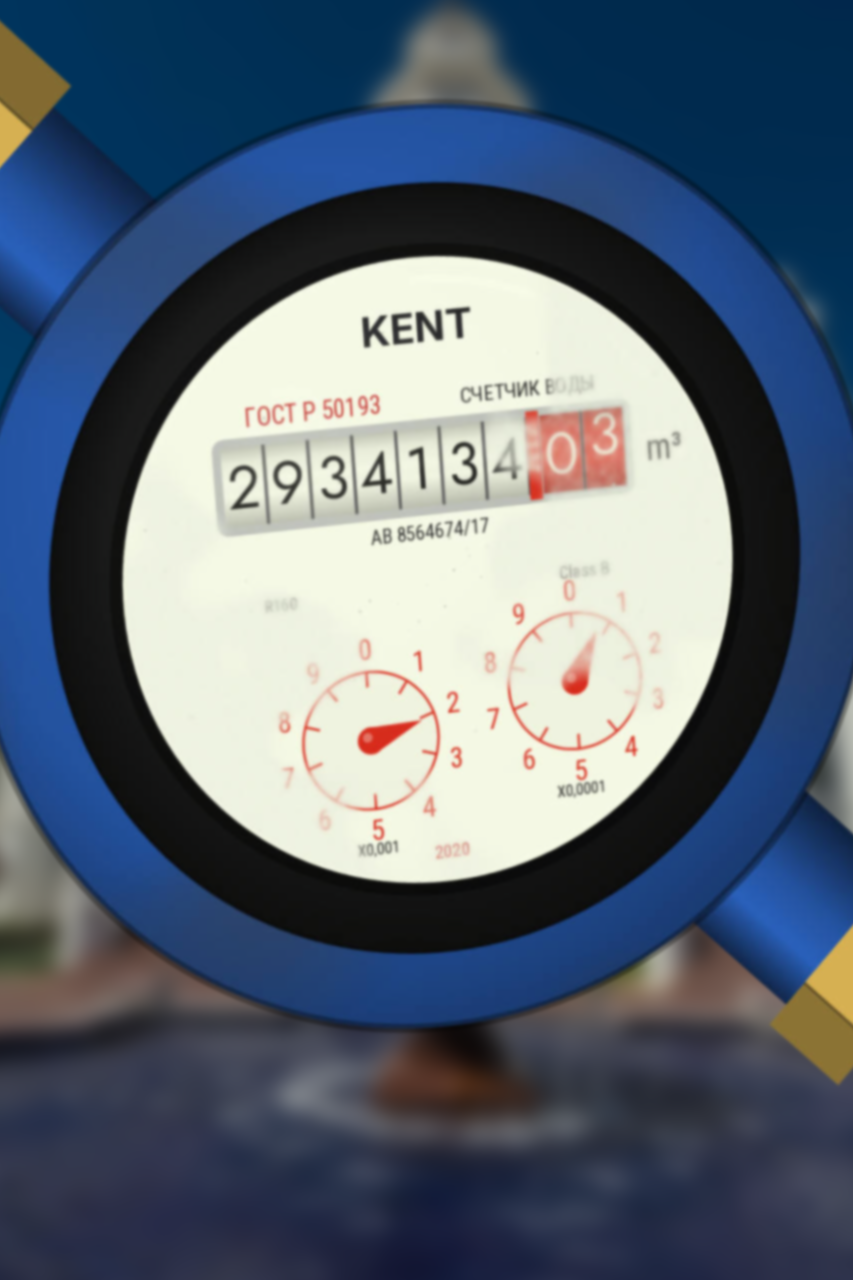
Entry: {"value": 2934134.0320, "unit": "m³"}
